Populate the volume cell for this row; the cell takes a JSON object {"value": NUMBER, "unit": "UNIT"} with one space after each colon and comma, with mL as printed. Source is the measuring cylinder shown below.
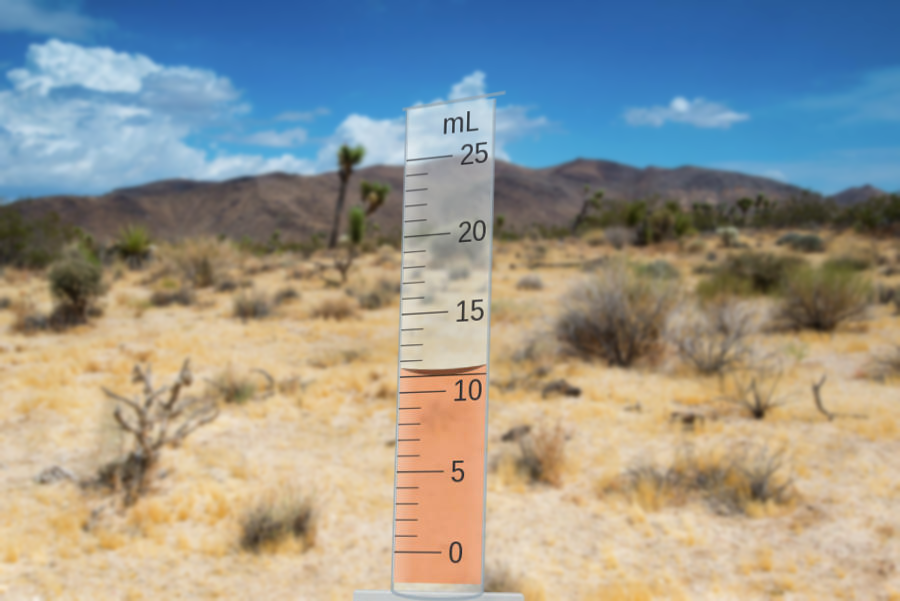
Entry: {"value": 11, "unit": "mL"}
